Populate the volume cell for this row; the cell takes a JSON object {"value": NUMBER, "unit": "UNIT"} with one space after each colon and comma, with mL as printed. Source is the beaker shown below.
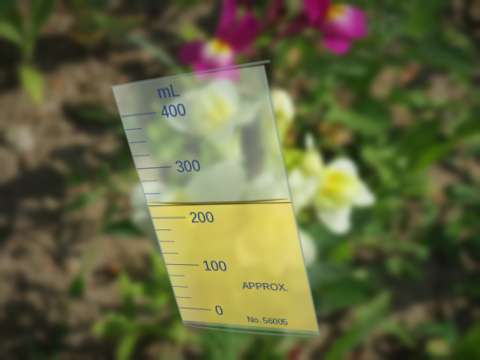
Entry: {"value": 225, "unit": "mL"}
